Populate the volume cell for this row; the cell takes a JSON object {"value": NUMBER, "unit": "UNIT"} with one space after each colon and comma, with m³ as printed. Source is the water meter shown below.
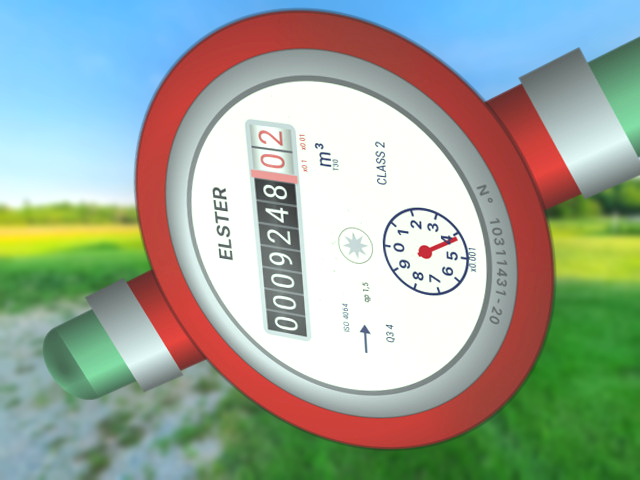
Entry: {"value": 9248.024, "unit": "m³"}
